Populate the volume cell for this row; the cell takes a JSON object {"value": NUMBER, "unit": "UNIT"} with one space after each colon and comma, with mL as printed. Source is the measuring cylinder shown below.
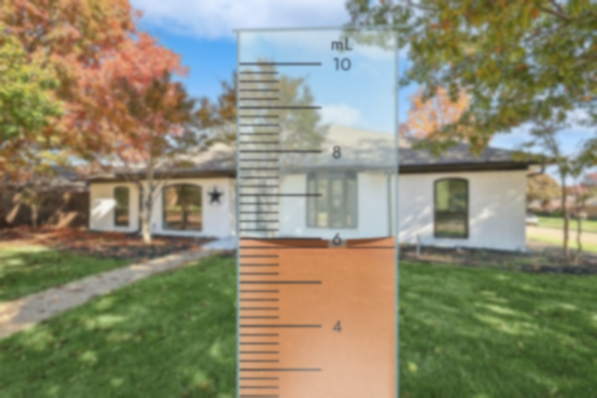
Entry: {"value": 5.8, "unit": "mL"}
